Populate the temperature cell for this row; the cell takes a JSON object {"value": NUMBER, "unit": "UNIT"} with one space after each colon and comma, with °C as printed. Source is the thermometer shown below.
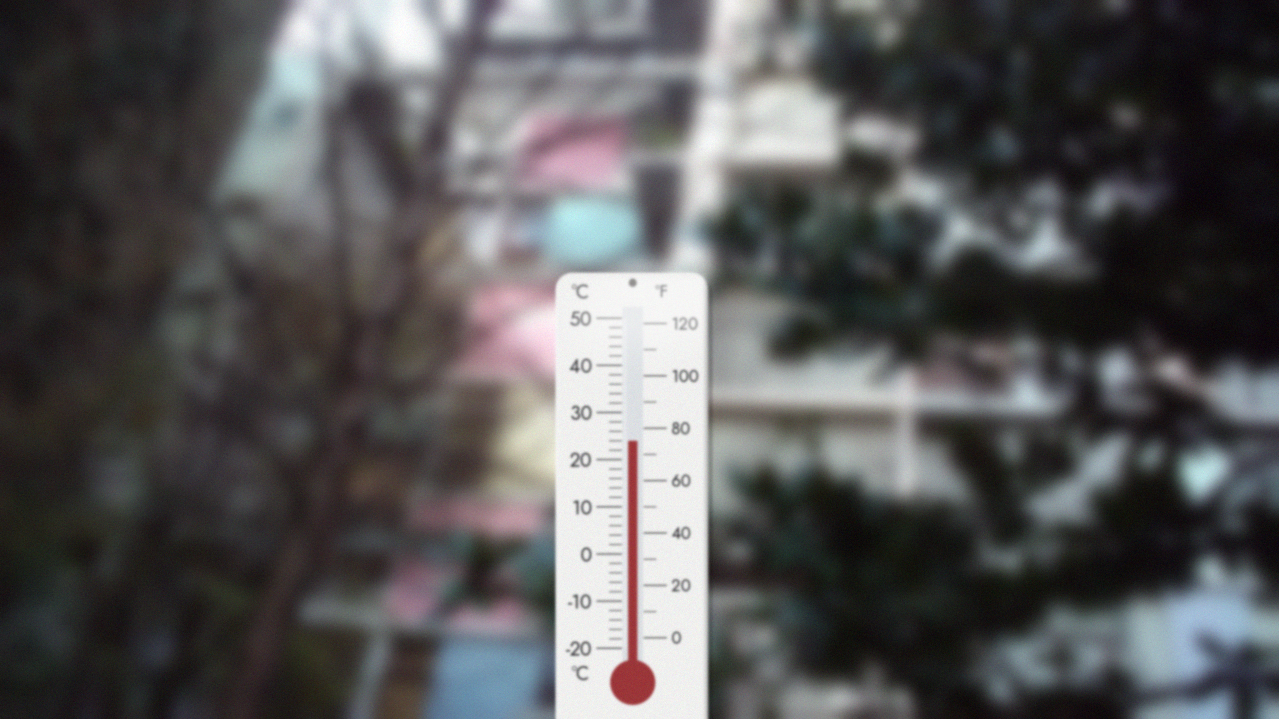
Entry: {"value": 24, "unit": "°C"}
